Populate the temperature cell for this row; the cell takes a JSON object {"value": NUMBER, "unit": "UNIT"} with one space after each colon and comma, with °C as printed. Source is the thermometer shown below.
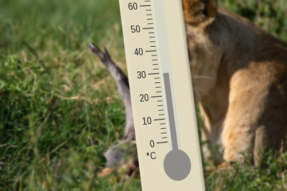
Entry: {"value": 30, "unit": "°C"}
